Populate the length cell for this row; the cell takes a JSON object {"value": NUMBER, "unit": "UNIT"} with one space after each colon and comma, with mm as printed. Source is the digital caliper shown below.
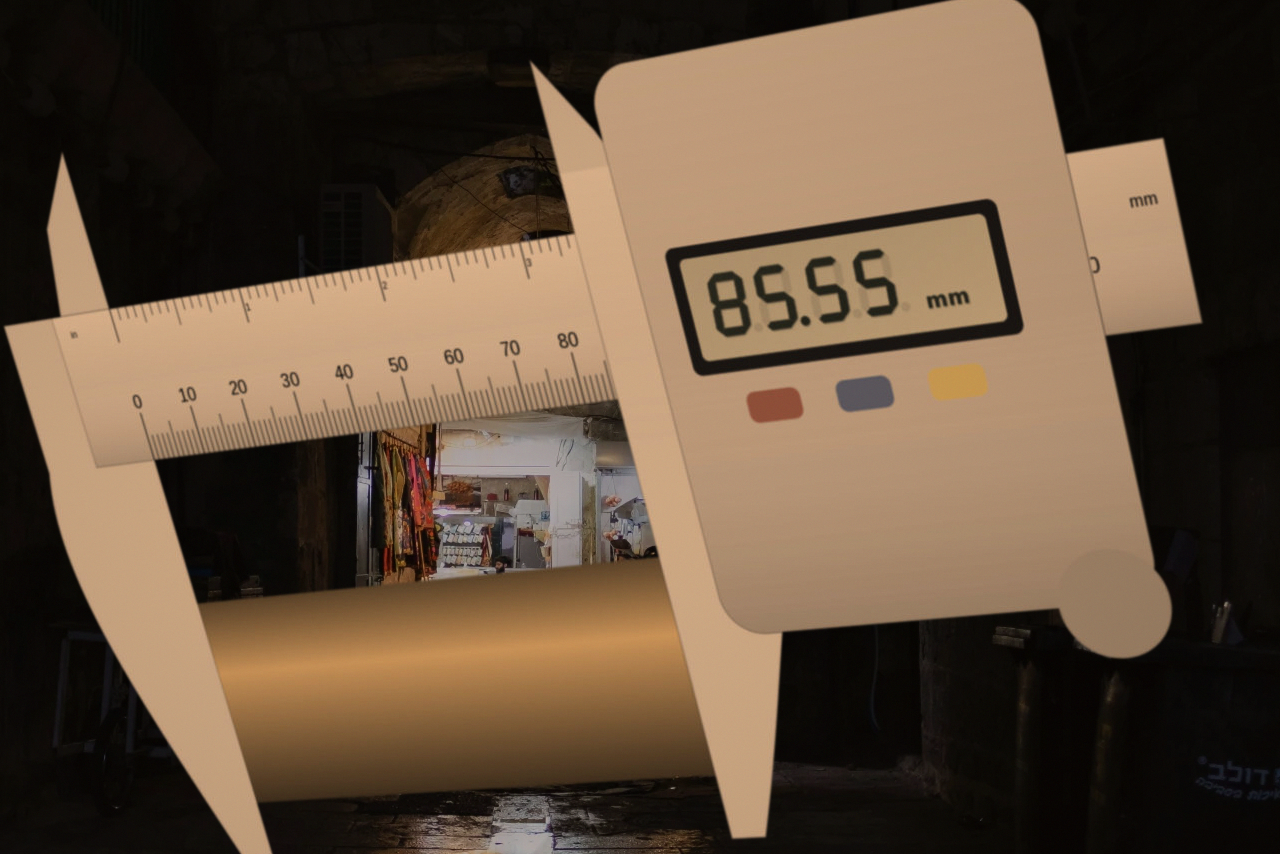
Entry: {"value": 85.55, "unit": "mm"}
